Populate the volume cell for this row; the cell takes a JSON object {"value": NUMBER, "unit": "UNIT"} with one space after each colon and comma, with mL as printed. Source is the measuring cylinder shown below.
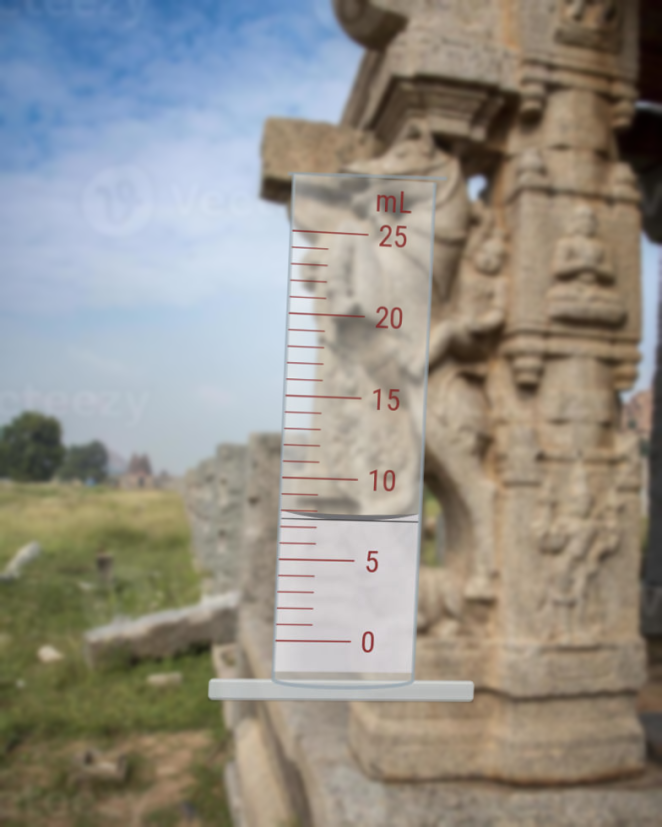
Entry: {"value": 7.5, "unit": "mL"}
